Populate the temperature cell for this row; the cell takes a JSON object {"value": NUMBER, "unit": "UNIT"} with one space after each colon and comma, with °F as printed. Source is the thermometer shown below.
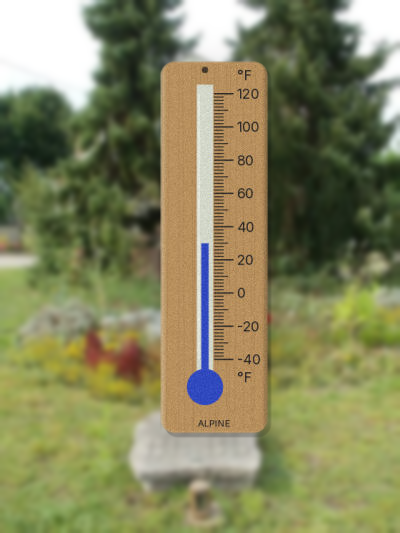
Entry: {"value": 30, "unit": "°F"}
